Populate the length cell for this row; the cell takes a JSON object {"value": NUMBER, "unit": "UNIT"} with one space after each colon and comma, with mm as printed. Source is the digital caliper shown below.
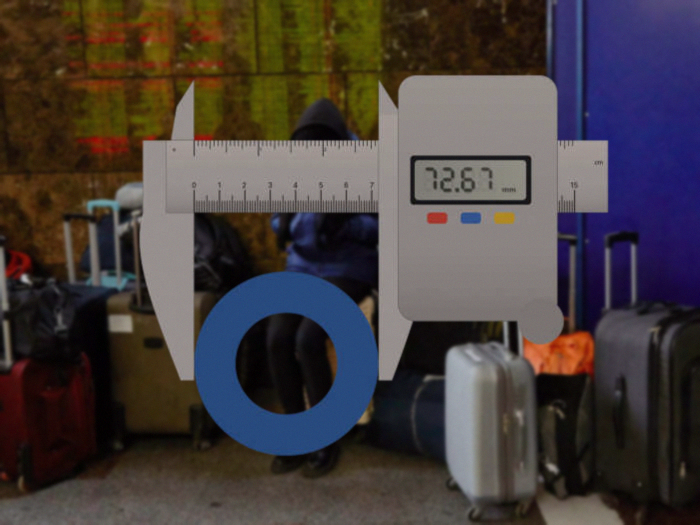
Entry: {"value": 72.67, "unit": "mm"}
